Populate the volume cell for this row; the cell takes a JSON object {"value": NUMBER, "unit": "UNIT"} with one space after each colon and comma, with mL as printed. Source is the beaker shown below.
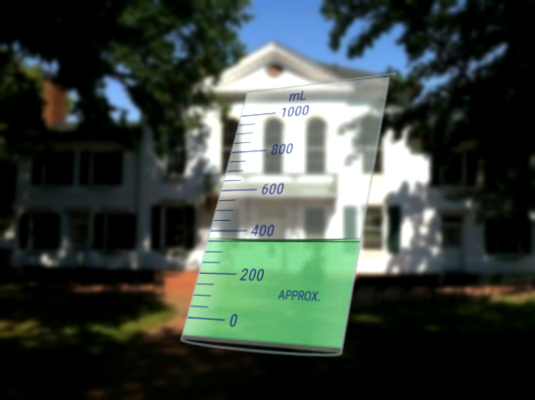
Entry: {"value": 350, "unit": "mL"}
